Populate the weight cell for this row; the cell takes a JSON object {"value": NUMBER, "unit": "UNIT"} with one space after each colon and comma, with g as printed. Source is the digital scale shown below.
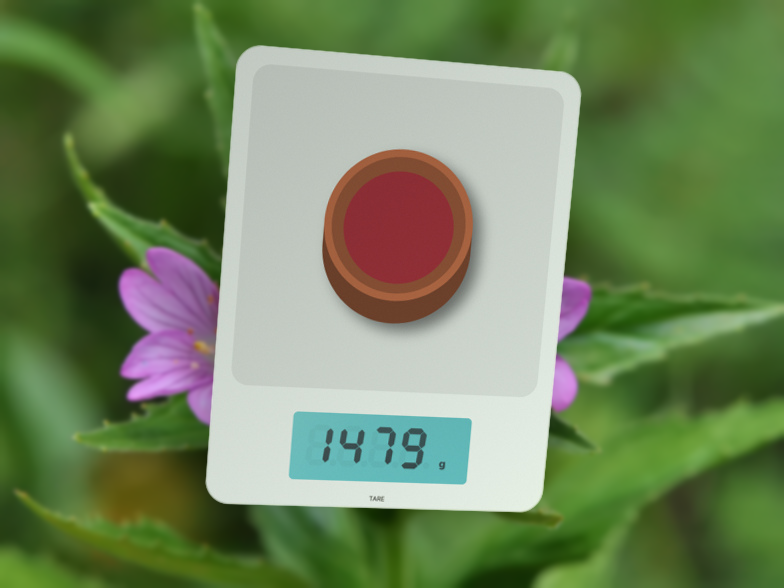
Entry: {"value": 1479, "unit": "g"}
